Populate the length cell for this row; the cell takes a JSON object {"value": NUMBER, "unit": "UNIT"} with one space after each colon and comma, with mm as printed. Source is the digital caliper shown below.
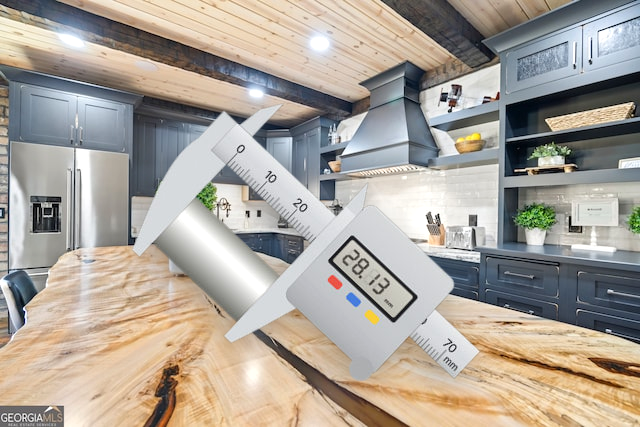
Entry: {"value": 28.13, "unit": "mm"}
